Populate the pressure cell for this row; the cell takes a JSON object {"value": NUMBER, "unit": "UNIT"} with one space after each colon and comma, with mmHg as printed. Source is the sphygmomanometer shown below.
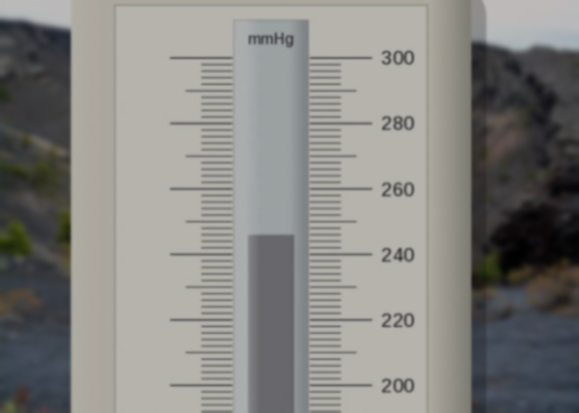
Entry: {"value": 246, "unit": "mmHg"}
